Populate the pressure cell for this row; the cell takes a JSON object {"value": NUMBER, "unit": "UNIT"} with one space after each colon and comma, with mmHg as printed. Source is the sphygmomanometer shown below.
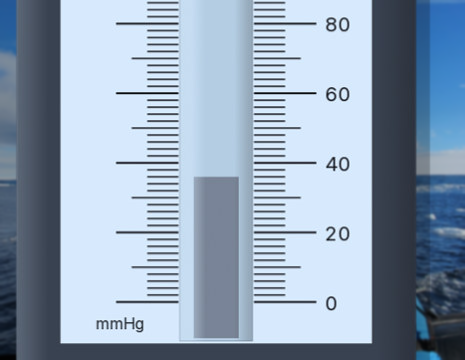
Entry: {"value": 36, "unit": "mmHg"}
